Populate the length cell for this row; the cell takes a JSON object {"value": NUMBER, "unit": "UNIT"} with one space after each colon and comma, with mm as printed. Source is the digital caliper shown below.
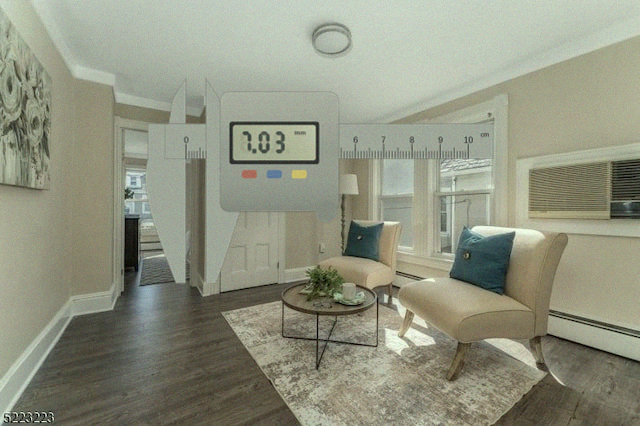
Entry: {"value": 7.03, "unit": "mm"}
